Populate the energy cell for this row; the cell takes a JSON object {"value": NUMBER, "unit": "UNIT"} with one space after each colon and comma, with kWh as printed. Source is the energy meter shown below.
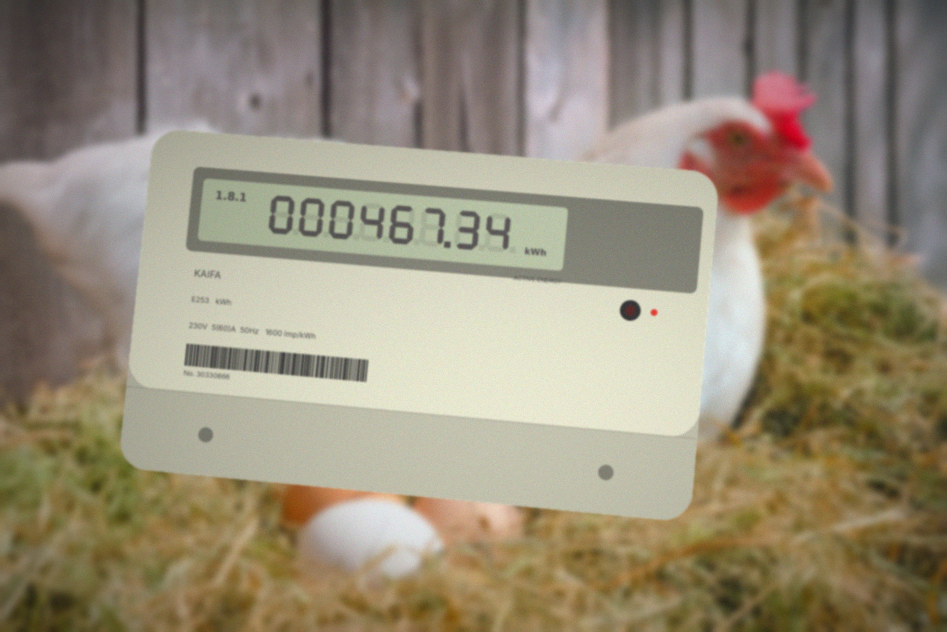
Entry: {"value": 467.34, "unit": "kWh"}
